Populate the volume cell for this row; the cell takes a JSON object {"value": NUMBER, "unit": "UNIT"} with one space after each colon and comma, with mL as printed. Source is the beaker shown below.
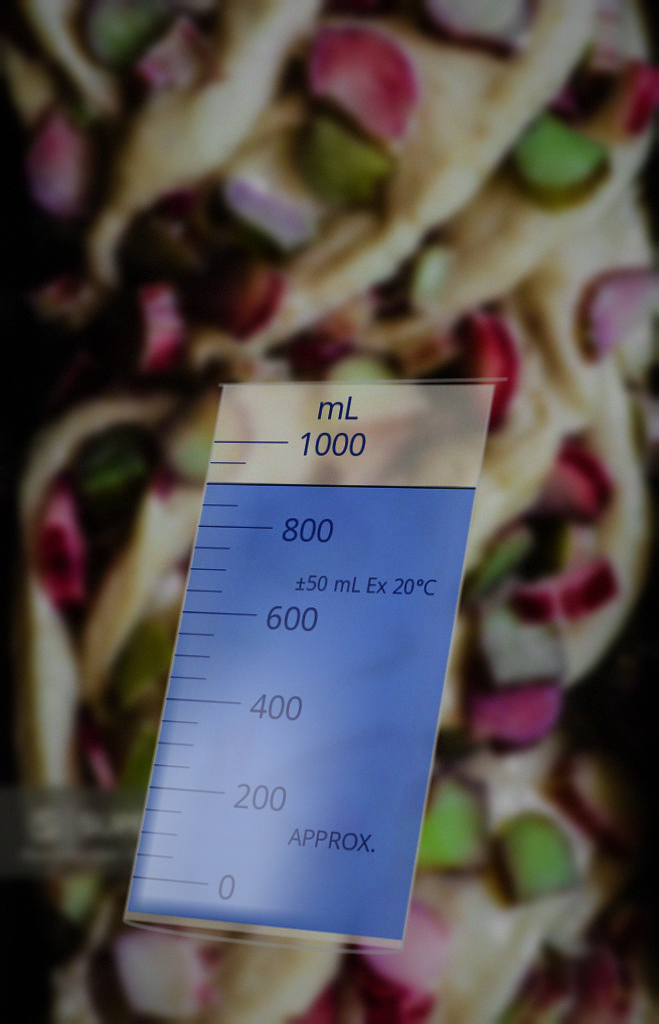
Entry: {"value": 900, "unit": "mL"}
